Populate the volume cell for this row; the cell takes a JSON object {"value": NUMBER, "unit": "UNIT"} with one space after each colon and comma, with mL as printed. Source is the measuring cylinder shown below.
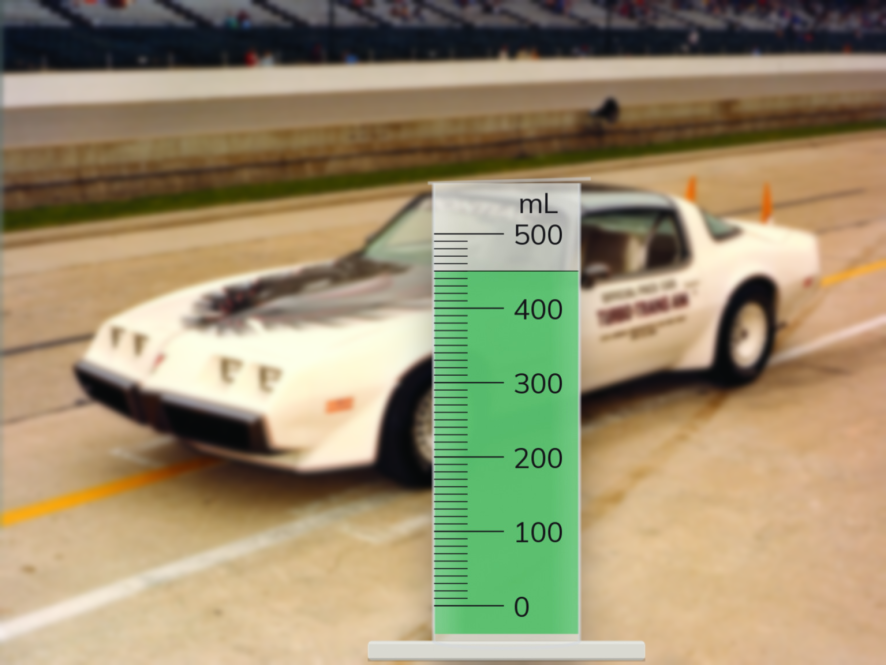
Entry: {"value": 450, "unit": "mL"}
